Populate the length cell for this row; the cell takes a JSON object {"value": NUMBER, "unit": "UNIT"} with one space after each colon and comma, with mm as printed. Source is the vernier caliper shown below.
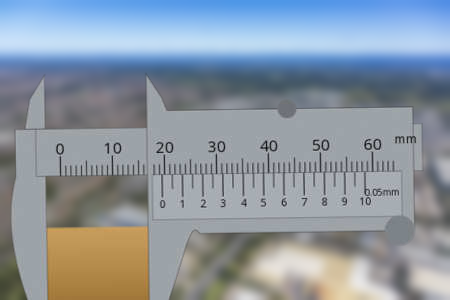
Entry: {"value": 19.5, "unit": "mm"}
